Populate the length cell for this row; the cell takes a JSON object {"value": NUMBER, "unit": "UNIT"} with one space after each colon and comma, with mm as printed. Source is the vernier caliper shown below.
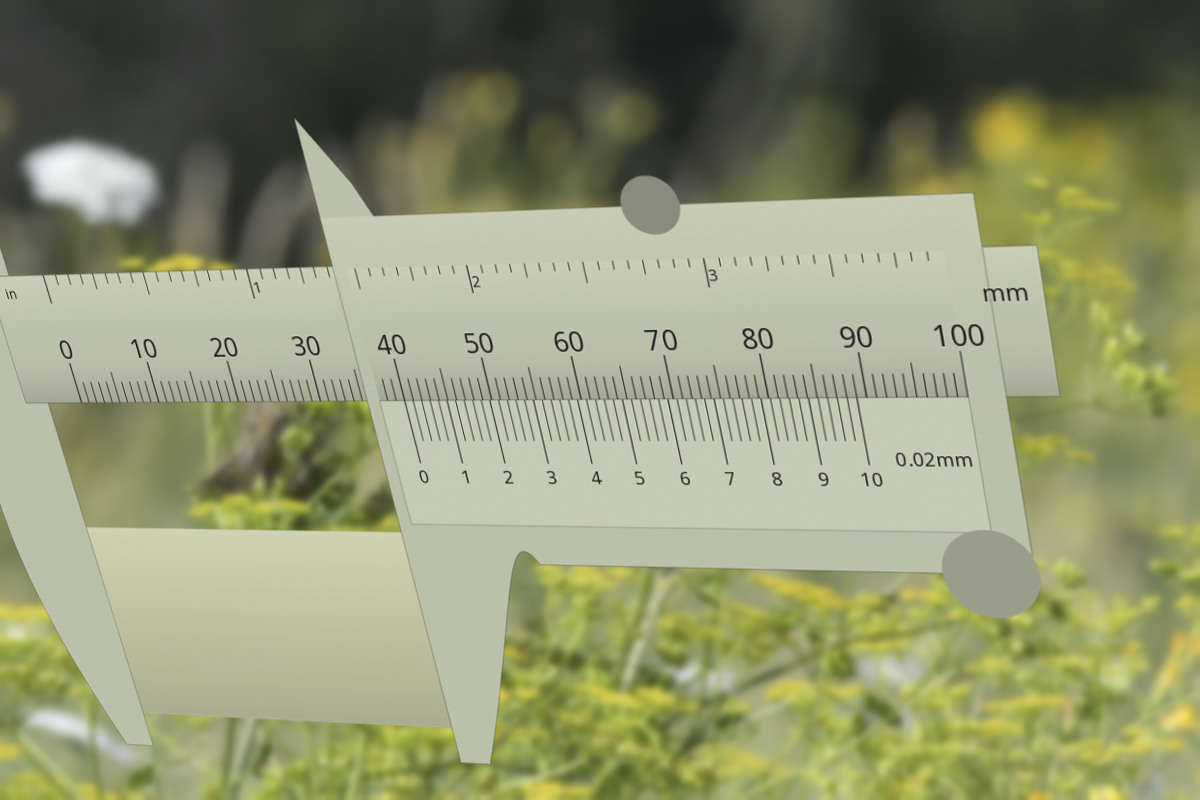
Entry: {"value": 40.0, "unit": "mm"}
